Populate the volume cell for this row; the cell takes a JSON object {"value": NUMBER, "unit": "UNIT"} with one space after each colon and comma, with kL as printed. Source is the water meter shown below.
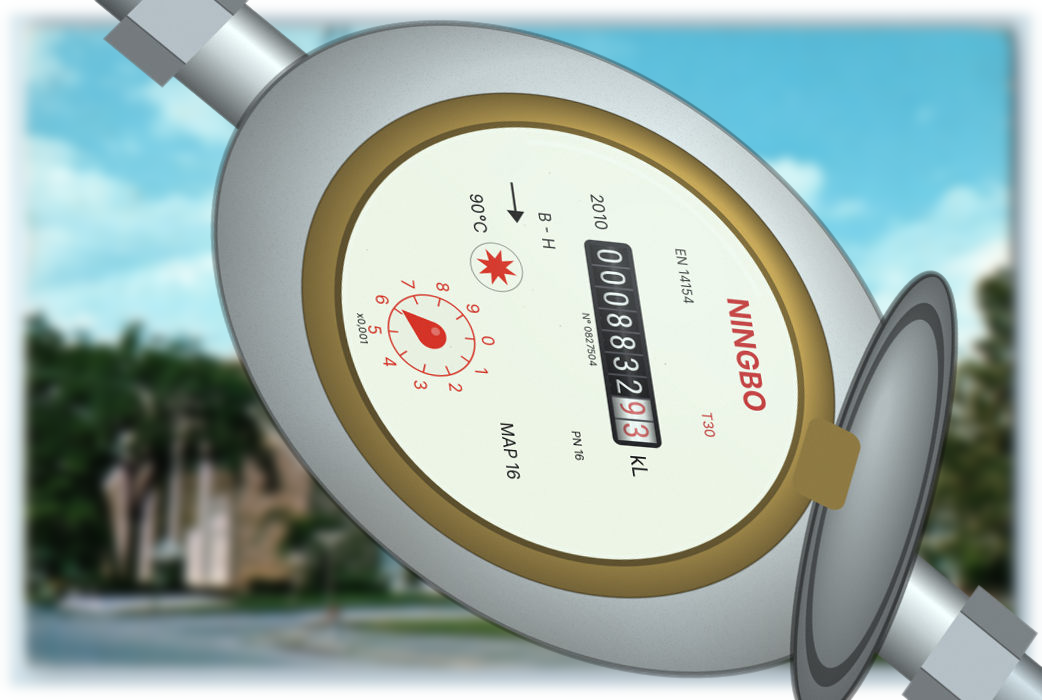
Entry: {"value": 8832.936, "unit": "kL"}
